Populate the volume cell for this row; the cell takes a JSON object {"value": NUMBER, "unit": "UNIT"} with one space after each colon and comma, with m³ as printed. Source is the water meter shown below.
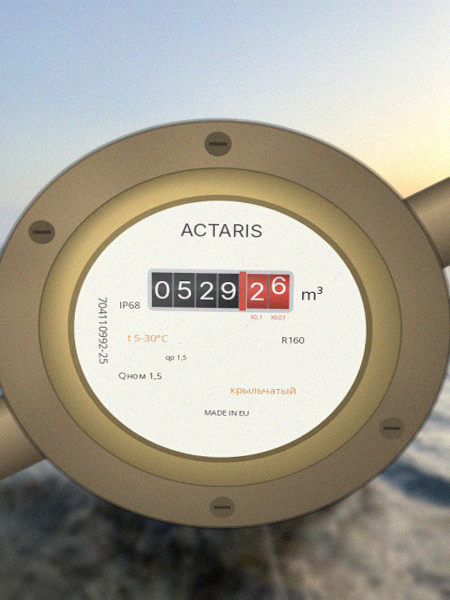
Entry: {"value": 529.26, "unit": "m³"}
